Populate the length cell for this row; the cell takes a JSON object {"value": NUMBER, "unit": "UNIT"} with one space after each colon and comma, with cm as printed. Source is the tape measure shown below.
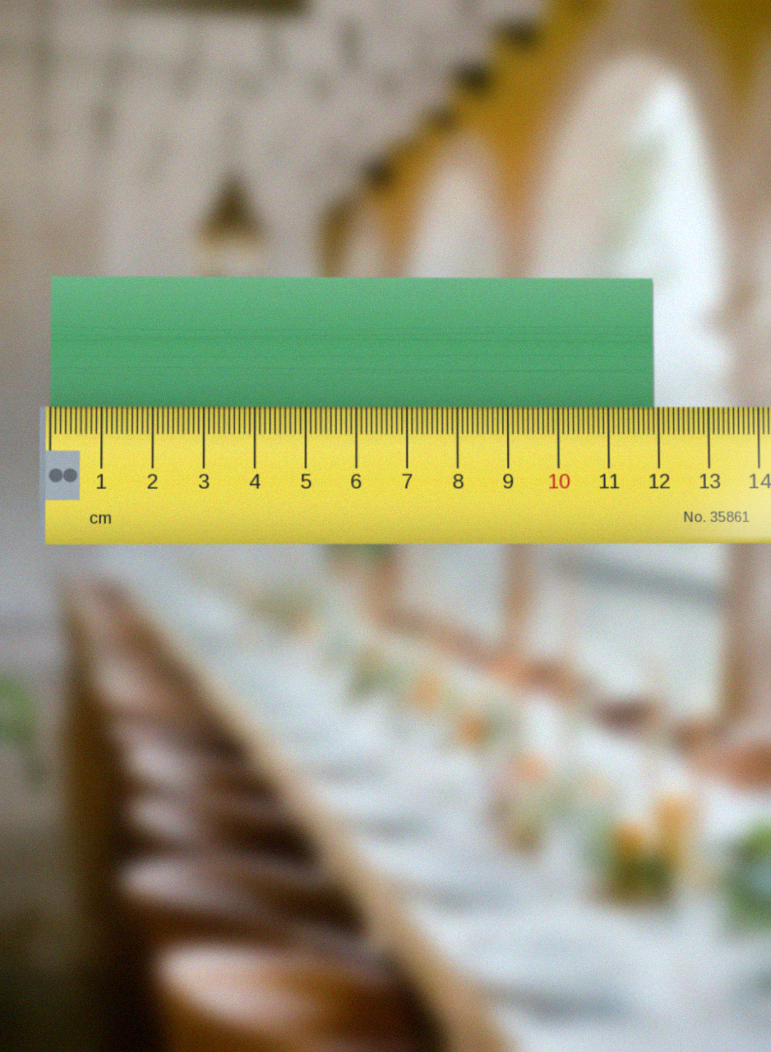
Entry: {"value": 11.9, "unit": "cm"}
